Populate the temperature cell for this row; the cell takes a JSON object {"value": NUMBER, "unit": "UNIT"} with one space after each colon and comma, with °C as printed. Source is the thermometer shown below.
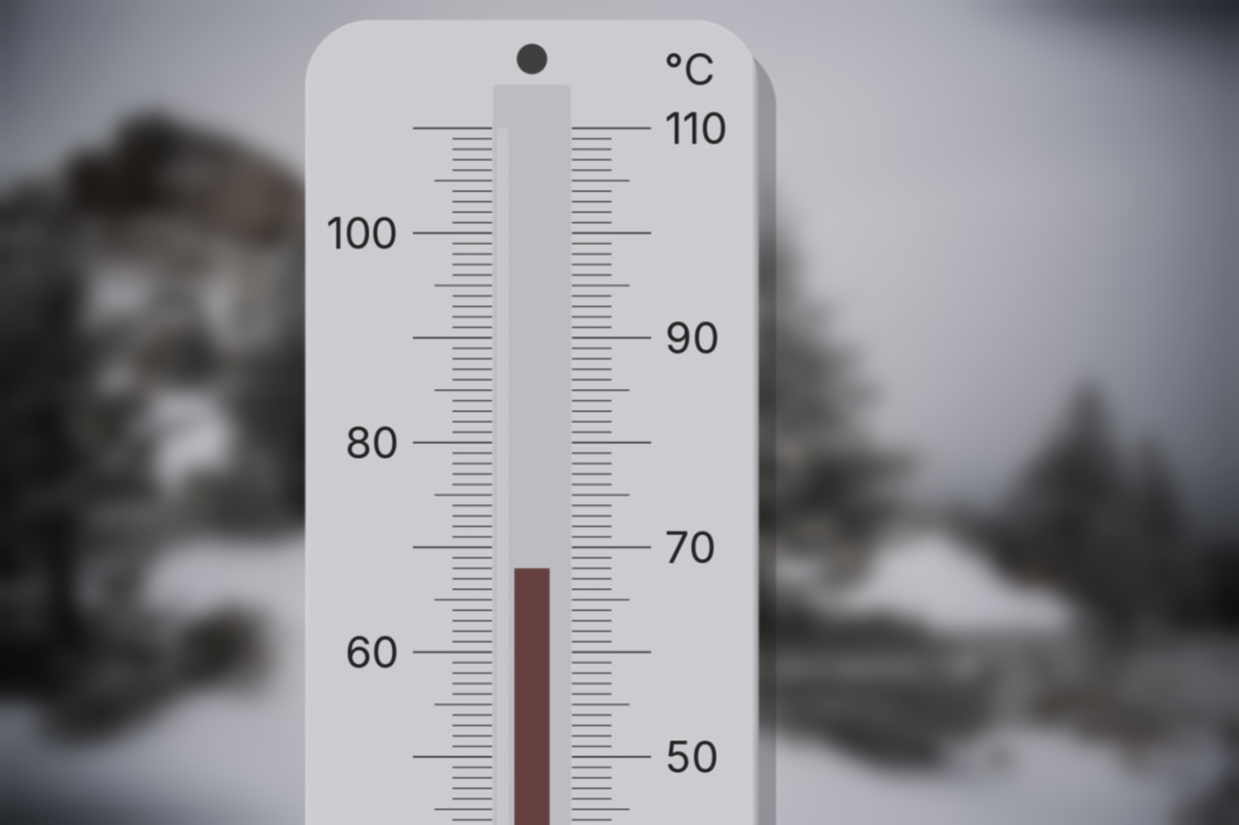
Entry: {"value": 68, "unit": "°C"}
